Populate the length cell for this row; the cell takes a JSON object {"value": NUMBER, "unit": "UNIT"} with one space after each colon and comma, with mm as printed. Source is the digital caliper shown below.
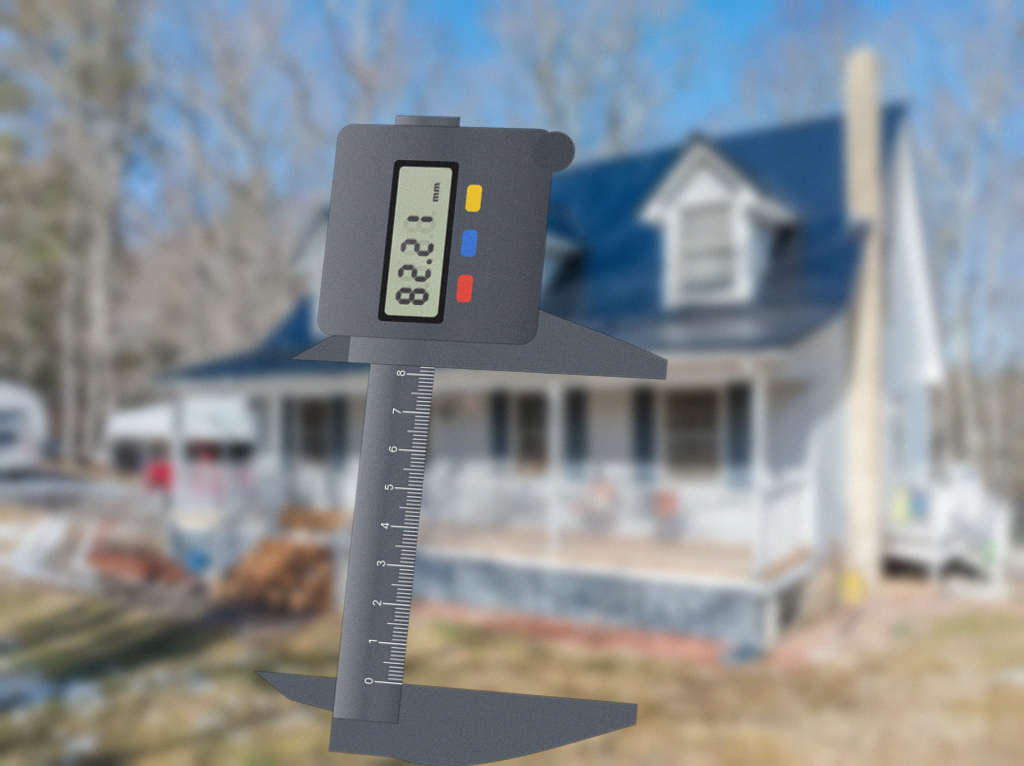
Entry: {"value": 82.21, "unit": "mm"}
